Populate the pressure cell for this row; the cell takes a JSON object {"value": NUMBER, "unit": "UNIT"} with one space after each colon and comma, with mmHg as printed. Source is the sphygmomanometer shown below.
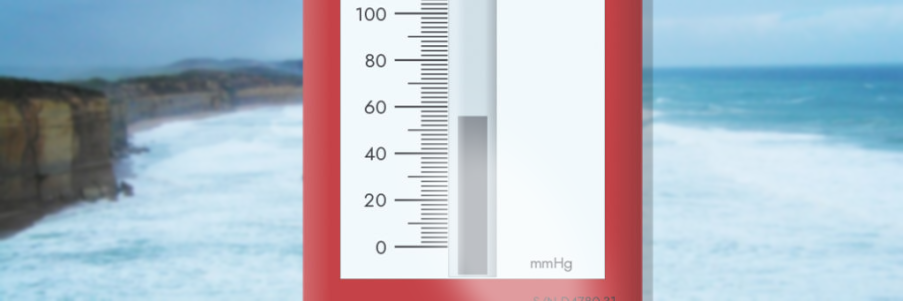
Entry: {"value": 56, "unit": "mmHg"}
